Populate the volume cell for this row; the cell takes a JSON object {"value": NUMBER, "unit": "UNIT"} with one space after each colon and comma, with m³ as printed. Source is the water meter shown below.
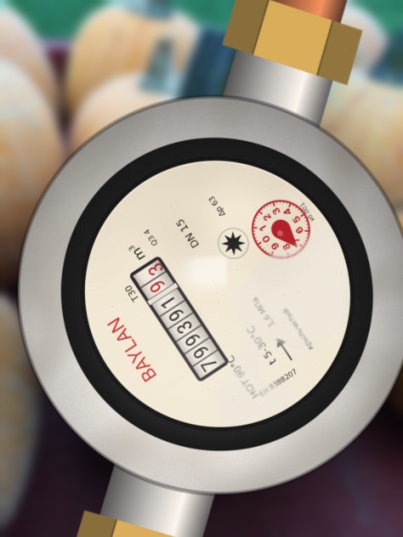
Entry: {"value": 799391.927, "unit": "m³"}
